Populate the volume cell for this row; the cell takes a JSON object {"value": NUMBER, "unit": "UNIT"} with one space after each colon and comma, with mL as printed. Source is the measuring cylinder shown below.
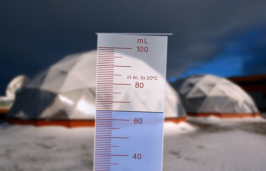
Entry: {"value": 65, "unit": "mL"}
